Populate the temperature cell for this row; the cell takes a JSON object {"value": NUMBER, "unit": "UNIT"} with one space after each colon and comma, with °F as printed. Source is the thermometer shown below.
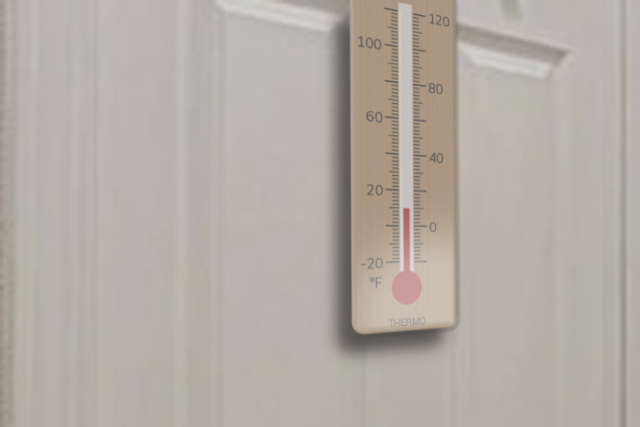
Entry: {"value": 10, "unit": "°F"}
